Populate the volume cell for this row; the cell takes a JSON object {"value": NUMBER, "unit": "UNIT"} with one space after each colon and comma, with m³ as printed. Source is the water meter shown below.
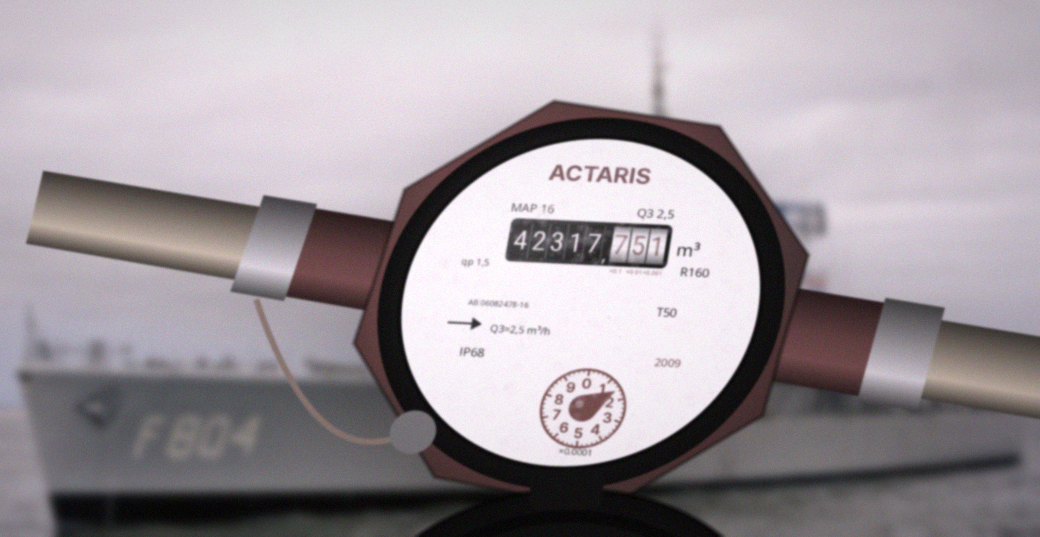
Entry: {"value": 42317.7511, "unit": "m³"}
